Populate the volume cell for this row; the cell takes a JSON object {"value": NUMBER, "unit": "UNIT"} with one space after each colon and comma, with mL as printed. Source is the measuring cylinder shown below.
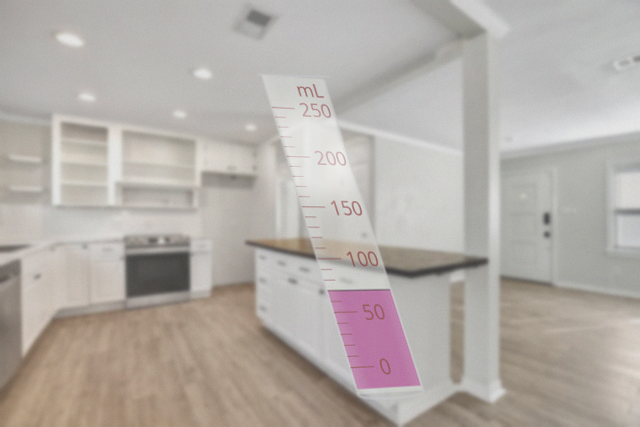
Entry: {"value": 70, "unit": "mL"}
